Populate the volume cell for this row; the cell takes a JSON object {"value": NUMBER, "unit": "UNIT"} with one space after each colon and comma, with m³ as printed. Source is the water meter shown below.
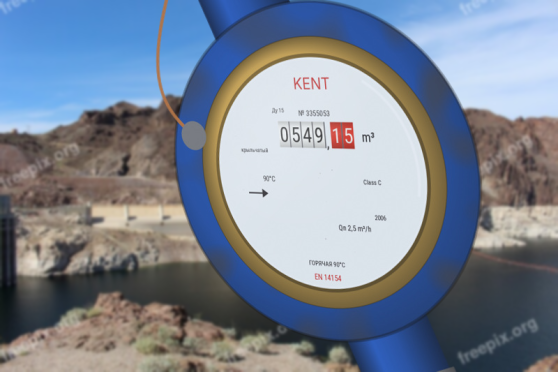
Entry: {"value": 549.15, "unit": "m³"}
